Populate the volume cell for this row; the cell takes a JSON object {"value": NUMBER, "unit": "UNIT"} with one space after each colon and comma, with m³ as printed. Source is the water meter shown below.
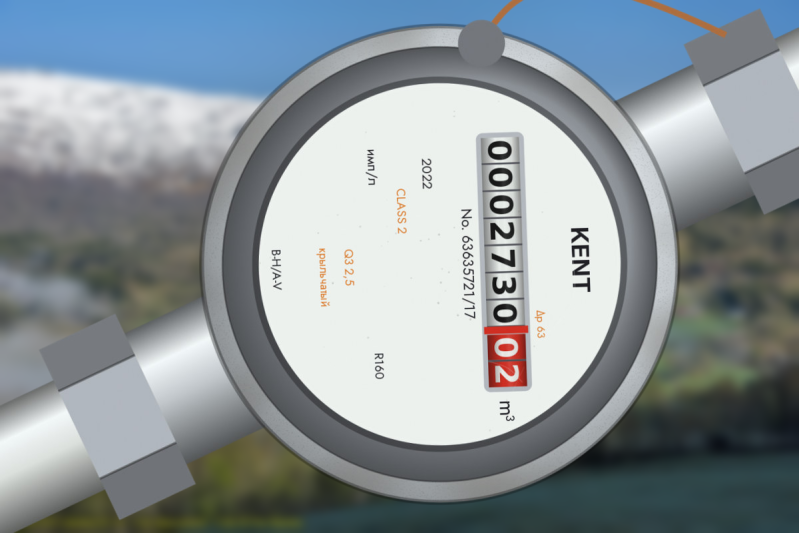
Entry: {"value": 2730.02, "unit": "m³"}
